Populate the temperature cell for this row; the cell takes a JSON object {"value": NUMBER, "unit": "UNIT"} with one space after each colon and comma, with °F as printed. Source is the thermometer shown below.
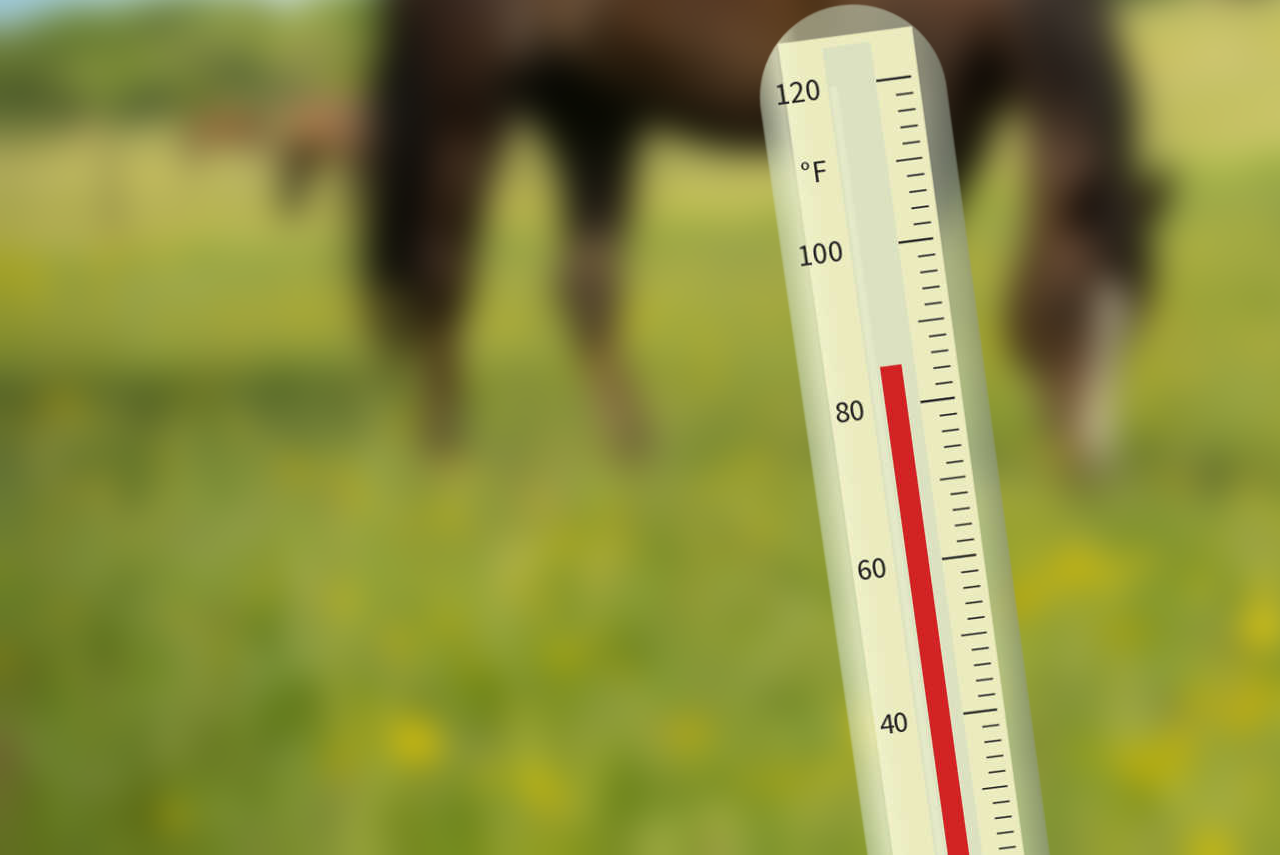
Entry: {"value": 85, "unit": "°F"}
